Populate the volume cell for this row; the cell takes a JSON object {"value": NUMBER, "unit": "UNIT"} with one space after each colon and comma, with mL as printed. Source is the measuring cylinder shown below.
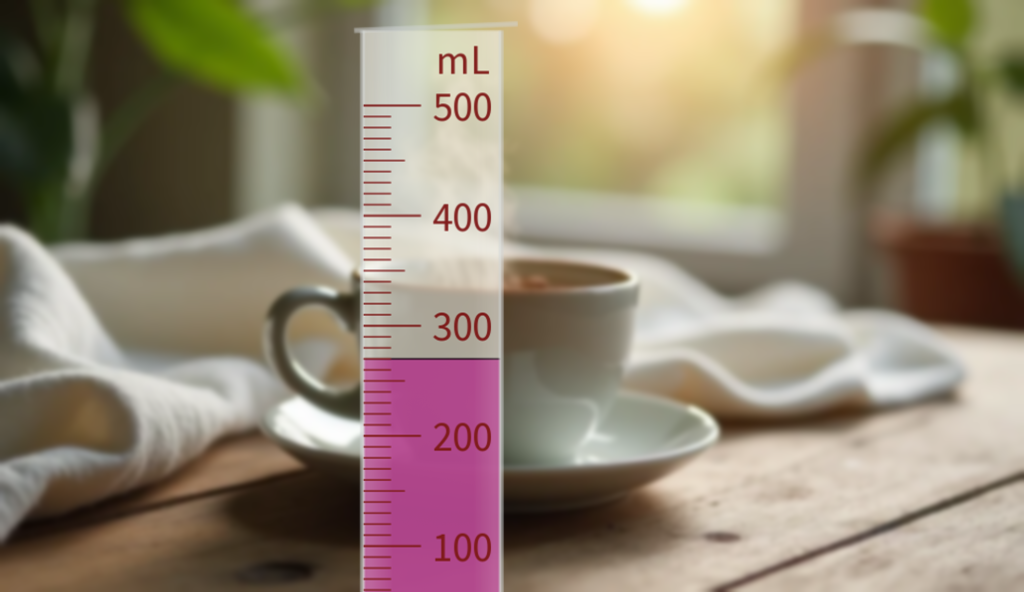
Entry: {"value": 270, "unit": "mL"}
